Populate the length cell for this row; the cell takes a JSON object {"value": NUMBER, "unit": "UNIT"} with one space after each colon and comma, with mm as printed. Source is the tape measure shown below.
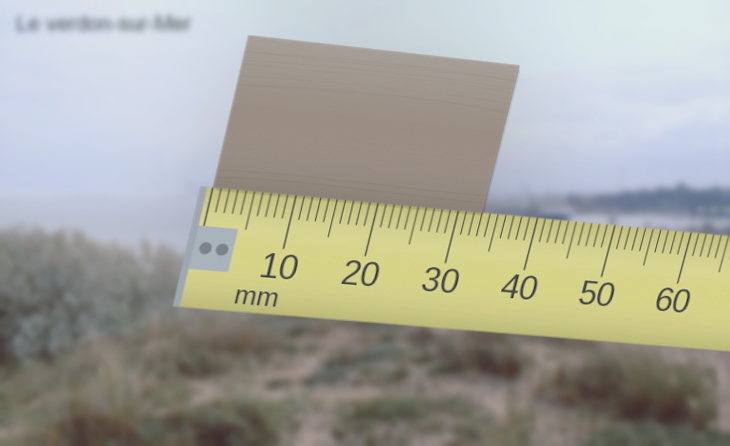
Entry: {"value": 33, "unit": "mm"}
